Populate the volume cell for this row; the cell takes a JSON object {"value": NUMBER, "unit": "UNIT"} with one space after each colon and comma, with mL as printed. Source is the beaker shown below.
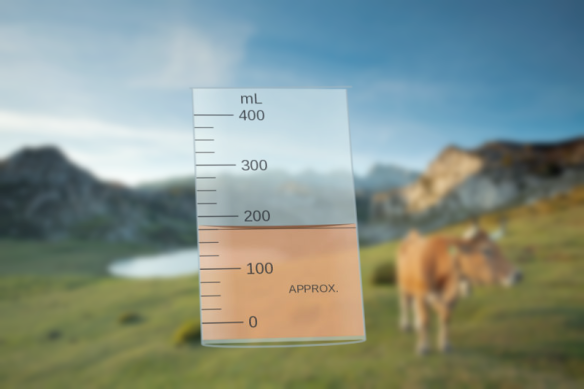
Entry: {"value": 175, "unit": "mL"}
